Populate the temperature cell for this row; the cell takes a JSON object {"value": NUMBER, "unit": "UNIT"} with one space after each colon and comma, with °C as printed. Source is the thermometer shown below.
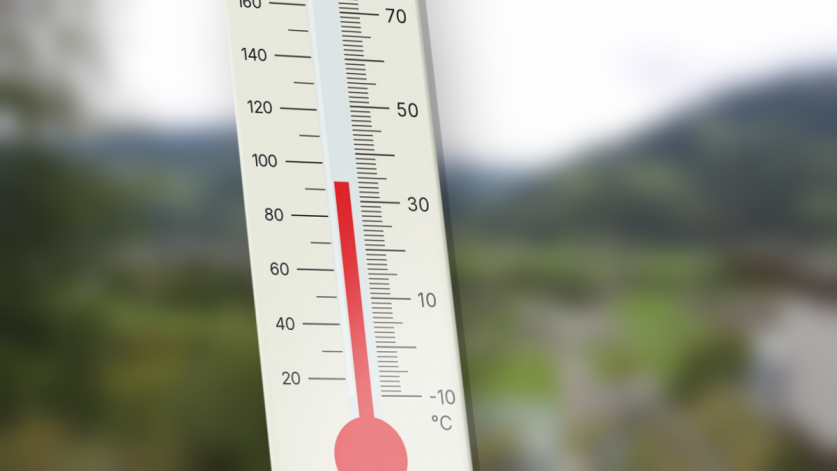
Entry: {"value": 34, "unit": "°C"}
